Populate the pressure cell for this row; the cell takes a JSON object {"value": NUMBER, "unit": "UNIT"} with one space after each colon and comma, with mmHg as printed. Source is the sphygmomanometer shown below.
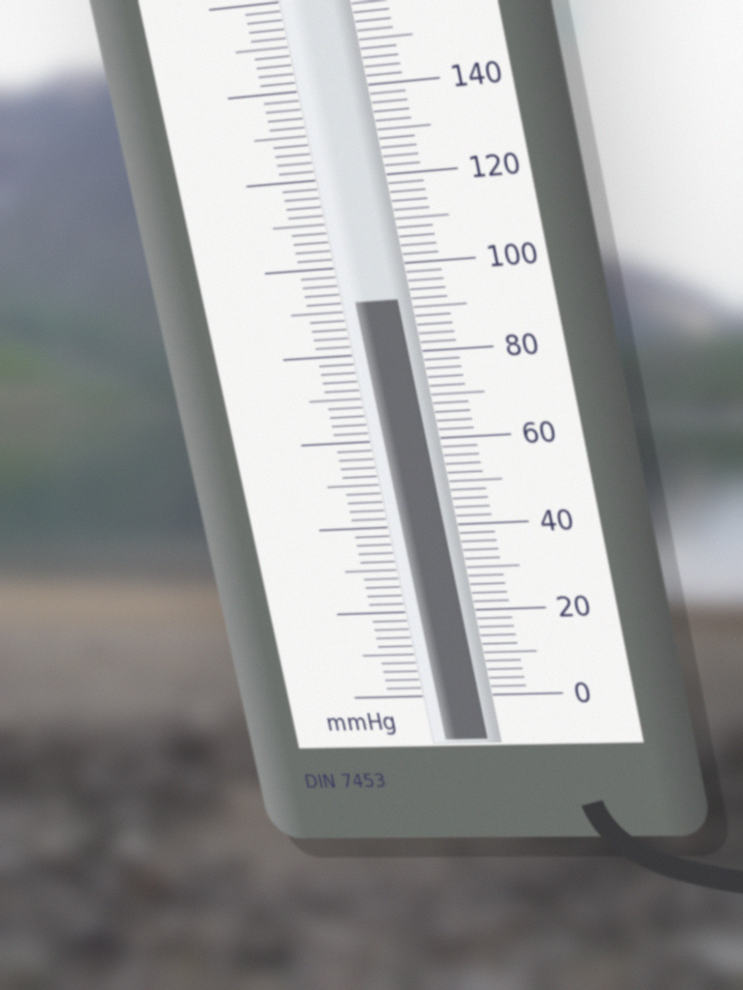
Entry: {"value": 92, "unit": "mmHg"}
